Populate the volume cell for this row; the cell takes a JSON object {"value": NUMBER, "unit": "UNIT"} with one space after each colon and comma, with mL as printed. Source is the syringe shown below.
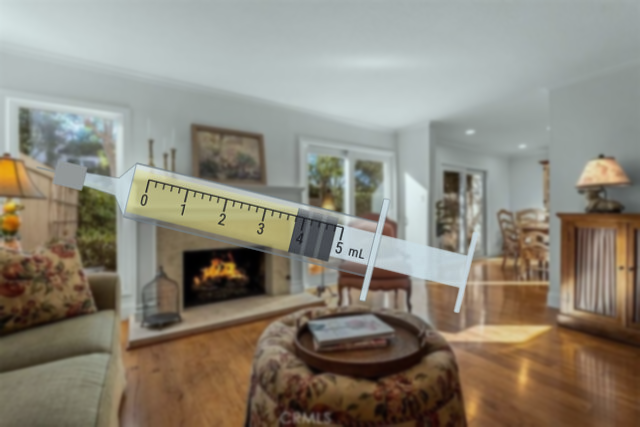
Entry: {"value": 3.8, "unit": "mL"}
